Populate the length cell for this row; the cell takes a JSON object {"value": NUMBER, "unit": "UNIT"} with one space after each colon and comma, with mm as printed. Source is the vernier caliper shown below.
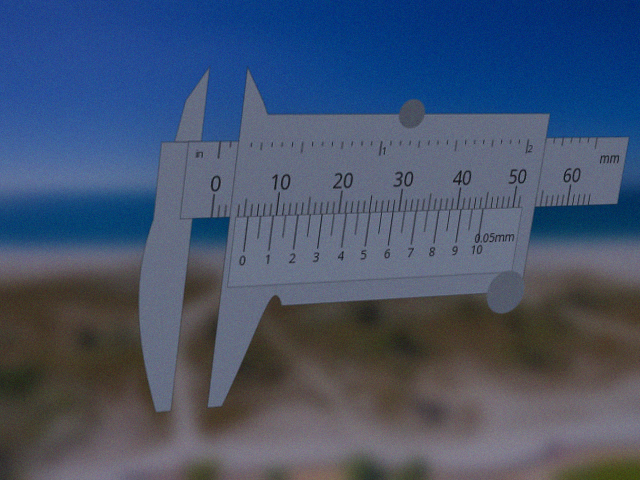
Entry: {"value": 5.6, "unit": "mm"}
